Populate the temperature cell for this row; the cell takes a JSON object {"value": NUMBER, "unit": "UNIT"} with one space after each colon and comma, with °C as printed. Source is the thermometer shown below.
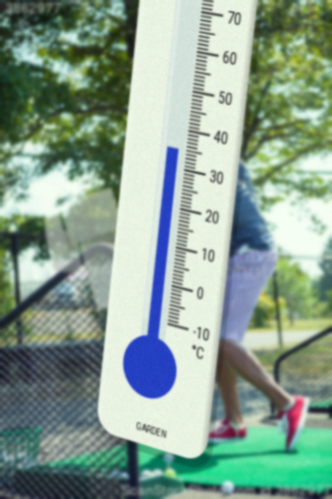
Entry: {"value": 35, "unit": "°C"}
